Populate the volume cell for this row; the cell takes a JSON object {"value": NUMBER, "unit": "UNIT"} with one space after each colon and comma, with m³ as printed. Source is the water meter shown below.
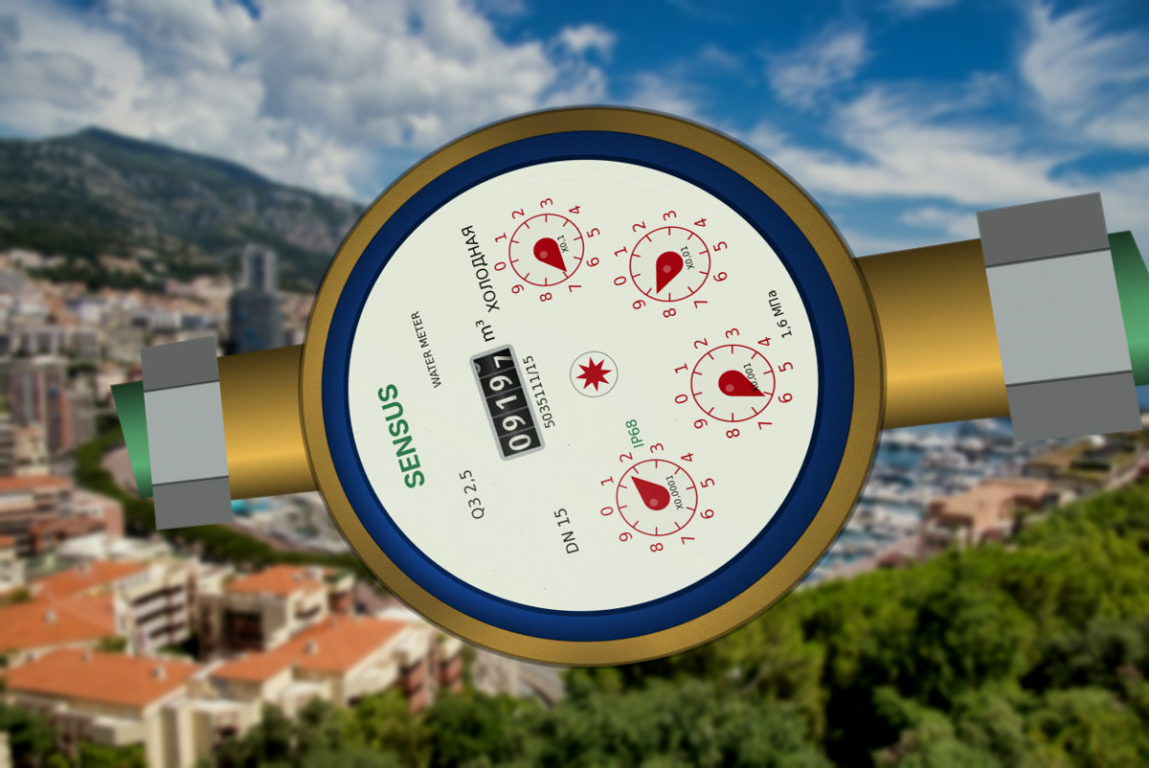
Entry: {"value": 9196.6861, "unit": "m³"}
